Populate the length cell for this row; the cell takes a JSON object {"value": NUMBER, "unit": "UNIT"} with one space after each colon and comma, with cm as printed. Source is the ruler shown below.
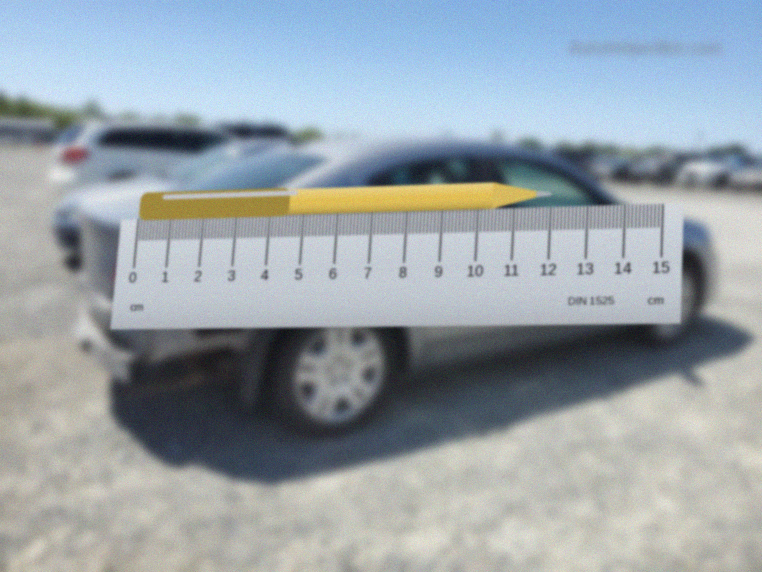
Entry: {"value": 12, "unit": "cm"}
